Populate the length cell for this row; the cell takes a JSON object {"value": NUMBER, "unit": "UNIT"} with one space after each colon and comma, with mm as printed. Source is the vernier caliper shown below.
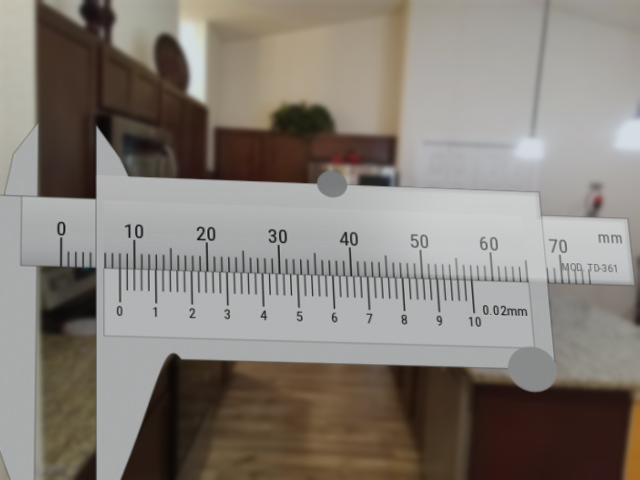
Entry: {"value": 8.0, "unit": "mm"}
